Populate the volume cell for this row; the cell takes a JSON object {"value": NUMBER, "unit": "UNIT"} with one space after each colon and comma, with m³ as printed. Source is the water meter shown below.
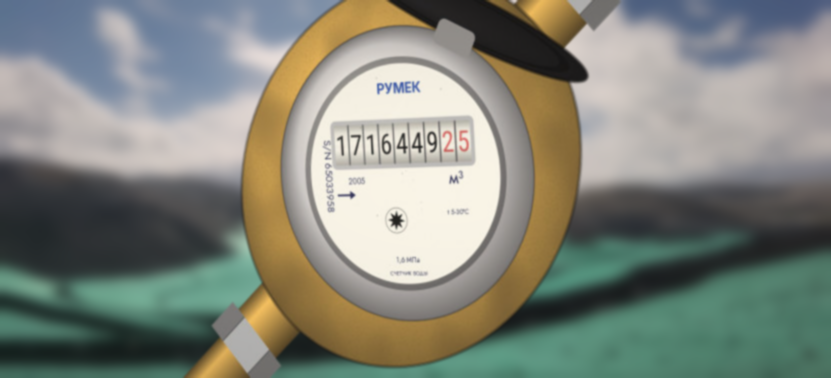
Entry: {"value": 1716449.25, "unit": "m³"}
